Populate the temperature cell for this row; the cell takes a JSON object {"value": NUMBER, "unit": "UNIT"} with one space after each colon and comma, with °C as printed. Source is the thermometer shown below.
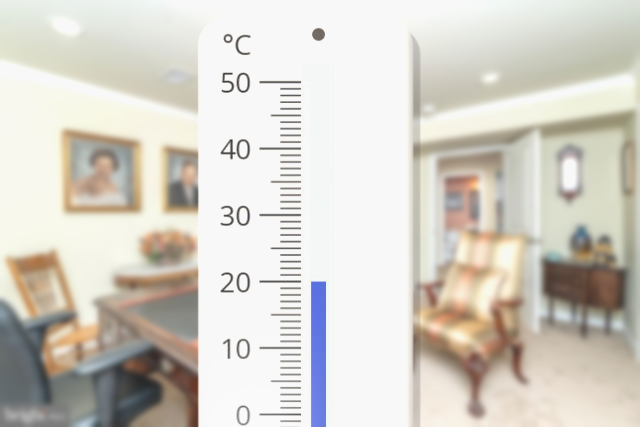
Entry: {"value": 20, "unit": "°C"}
